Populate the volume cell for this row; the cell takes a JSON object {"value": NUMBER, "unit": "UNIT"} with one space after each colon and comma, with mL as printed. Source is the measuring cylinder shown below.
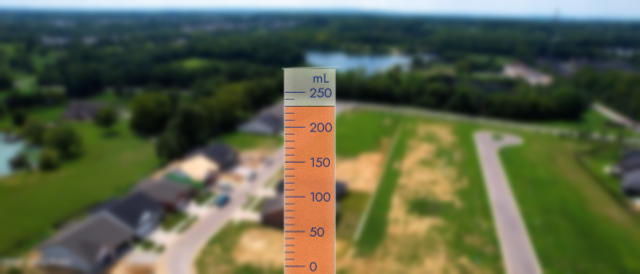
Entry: {"value": 230, "unit": "mL"}
